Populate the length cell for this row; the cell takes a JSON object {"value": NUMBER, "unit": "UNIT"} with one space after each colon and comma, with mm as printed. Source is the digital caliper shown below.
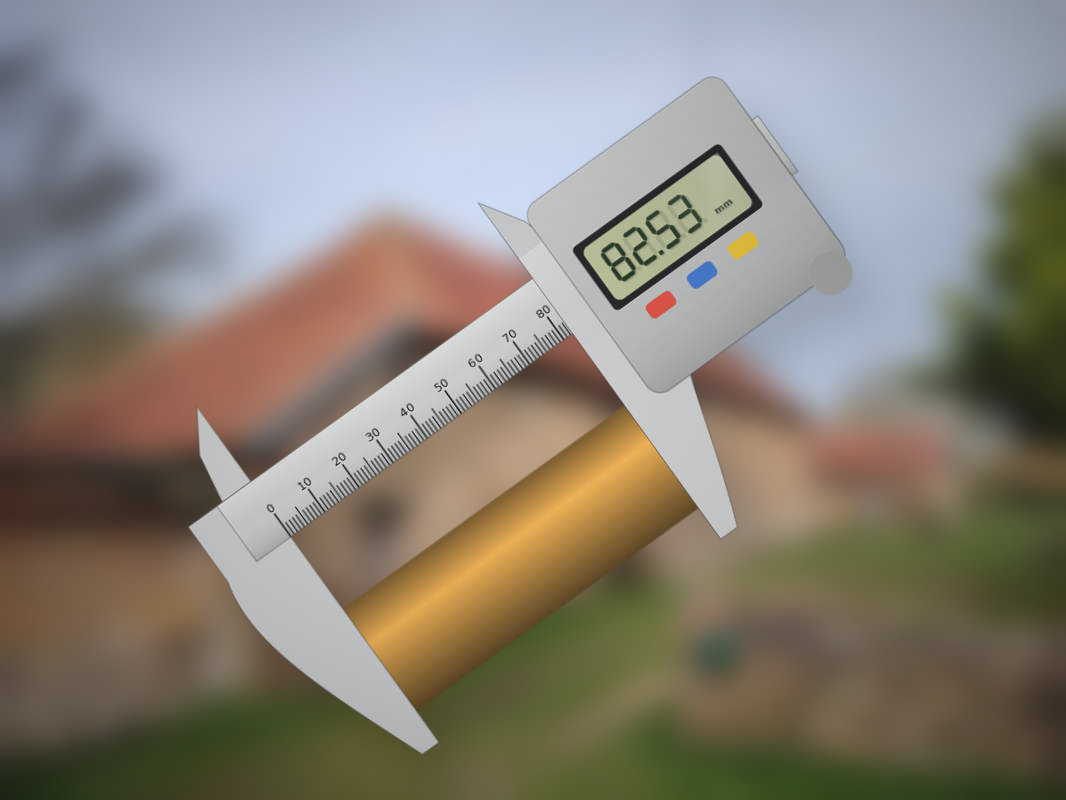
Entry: {"value": 82.53, "unit": "mm"}
